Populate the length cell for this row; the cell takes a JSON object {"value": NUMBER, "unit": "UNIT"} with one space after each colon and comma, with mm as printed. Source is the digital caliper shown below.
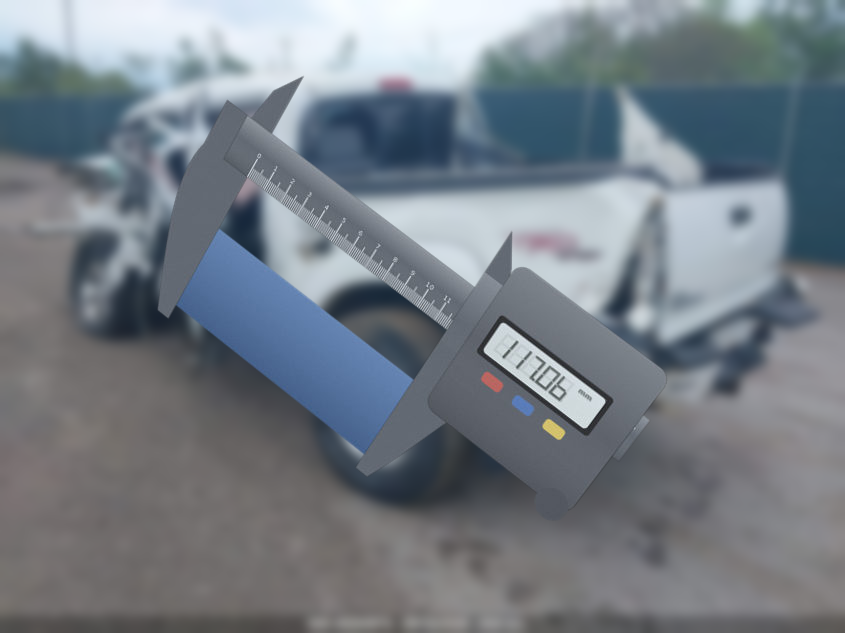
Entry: {"value": 117.06, "unit": "mm"}
